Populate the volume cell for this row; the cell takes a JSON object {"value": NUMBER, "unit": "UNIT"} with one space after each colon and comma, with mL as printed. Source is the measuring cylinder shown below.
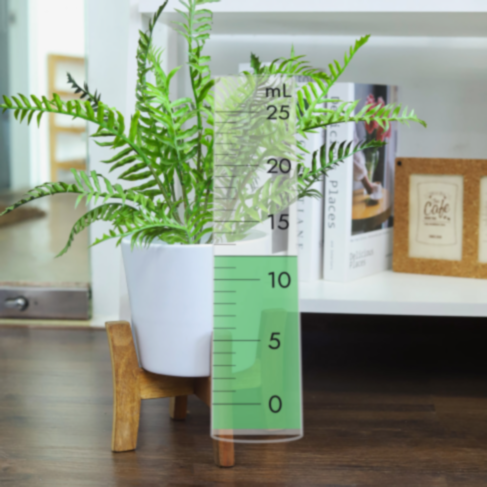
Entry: {"value": 12, "unit": "mL"}
